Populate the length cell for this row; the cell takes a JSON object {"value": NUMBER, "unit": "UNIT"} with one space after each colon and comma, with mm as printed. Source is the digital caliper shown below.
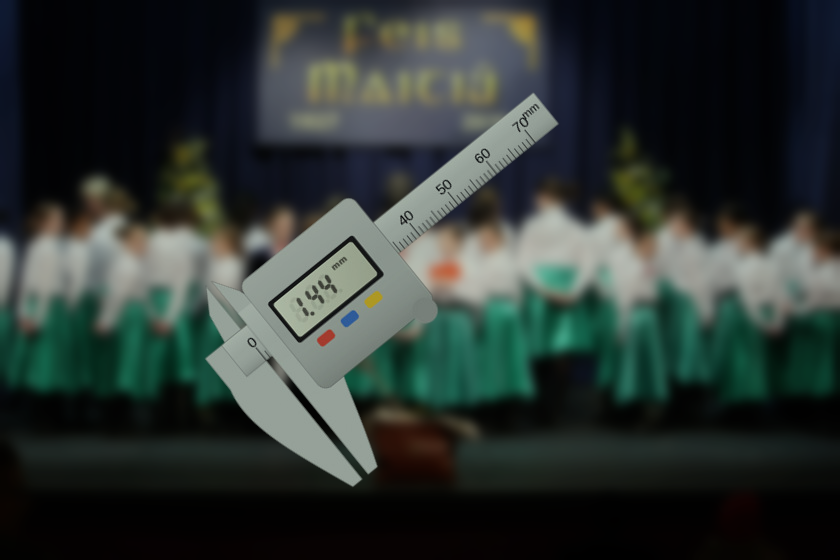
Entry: {"value": 1.44, "unit": "mm"}
